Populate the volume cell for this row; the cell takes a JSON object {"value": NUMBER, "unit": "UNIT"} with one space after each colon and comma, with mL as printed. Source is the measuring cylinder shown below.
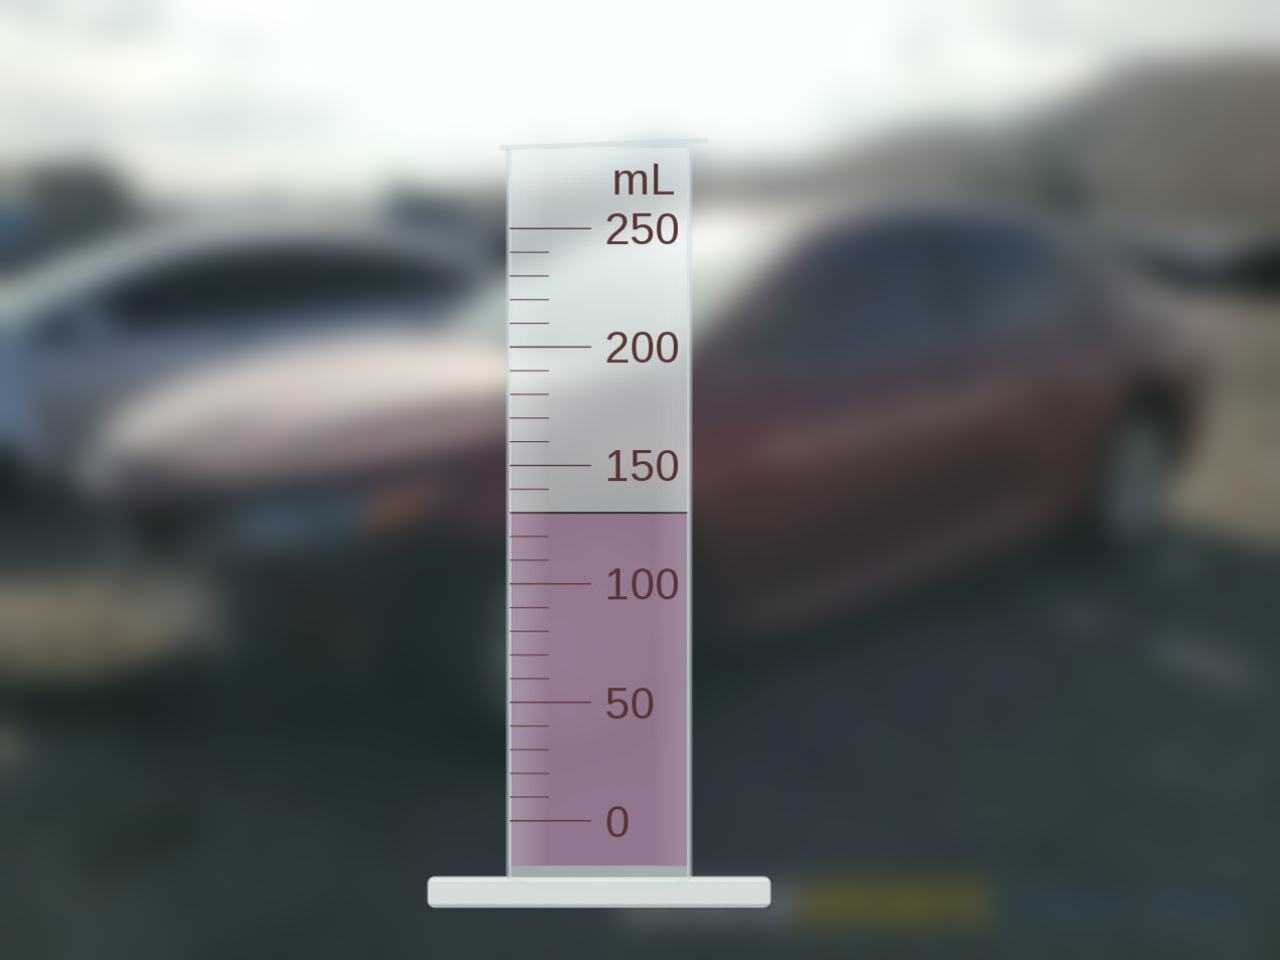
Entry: {"value": 130, "unit": "mL"}
